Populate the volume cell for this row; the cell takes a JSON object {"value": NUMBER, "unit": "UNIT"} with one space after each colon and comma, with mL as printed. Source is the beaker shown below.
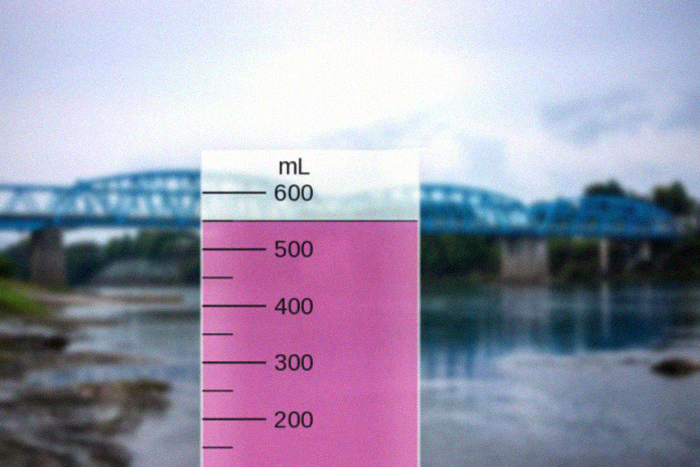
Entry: {"value": 550, "unit": "mL"}
